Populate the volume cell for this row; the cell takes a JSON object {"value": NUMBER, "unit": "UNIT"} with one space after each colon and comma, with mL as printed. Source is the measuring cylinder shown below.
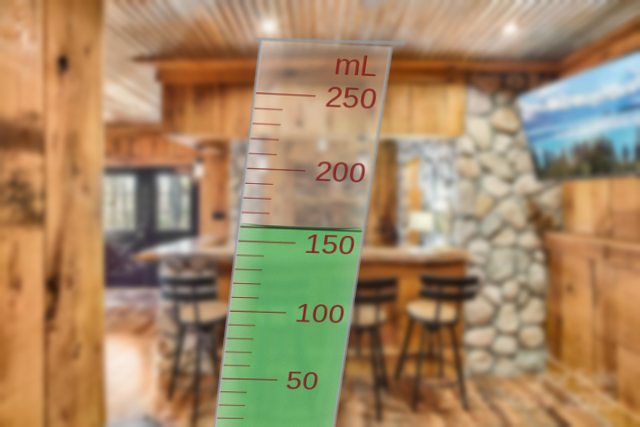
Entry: {"value": 160, "unit": "mL"}
